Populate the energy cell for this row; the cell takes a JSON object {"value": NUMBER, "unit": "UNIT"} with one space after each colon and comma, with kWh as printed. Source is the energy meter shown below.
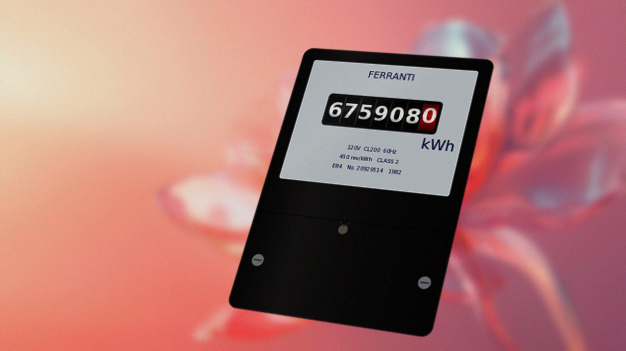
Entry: {"value": 675908.0, "unit": "kWh"}
